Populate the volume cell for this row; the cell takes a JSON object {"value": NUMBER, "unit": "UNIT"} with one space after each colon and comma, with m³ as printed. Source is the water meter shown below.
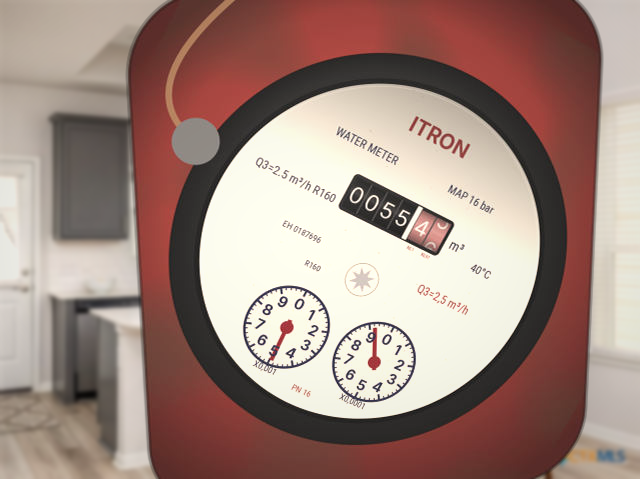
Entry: {"value": 55.4549, "unit": "m³"}
